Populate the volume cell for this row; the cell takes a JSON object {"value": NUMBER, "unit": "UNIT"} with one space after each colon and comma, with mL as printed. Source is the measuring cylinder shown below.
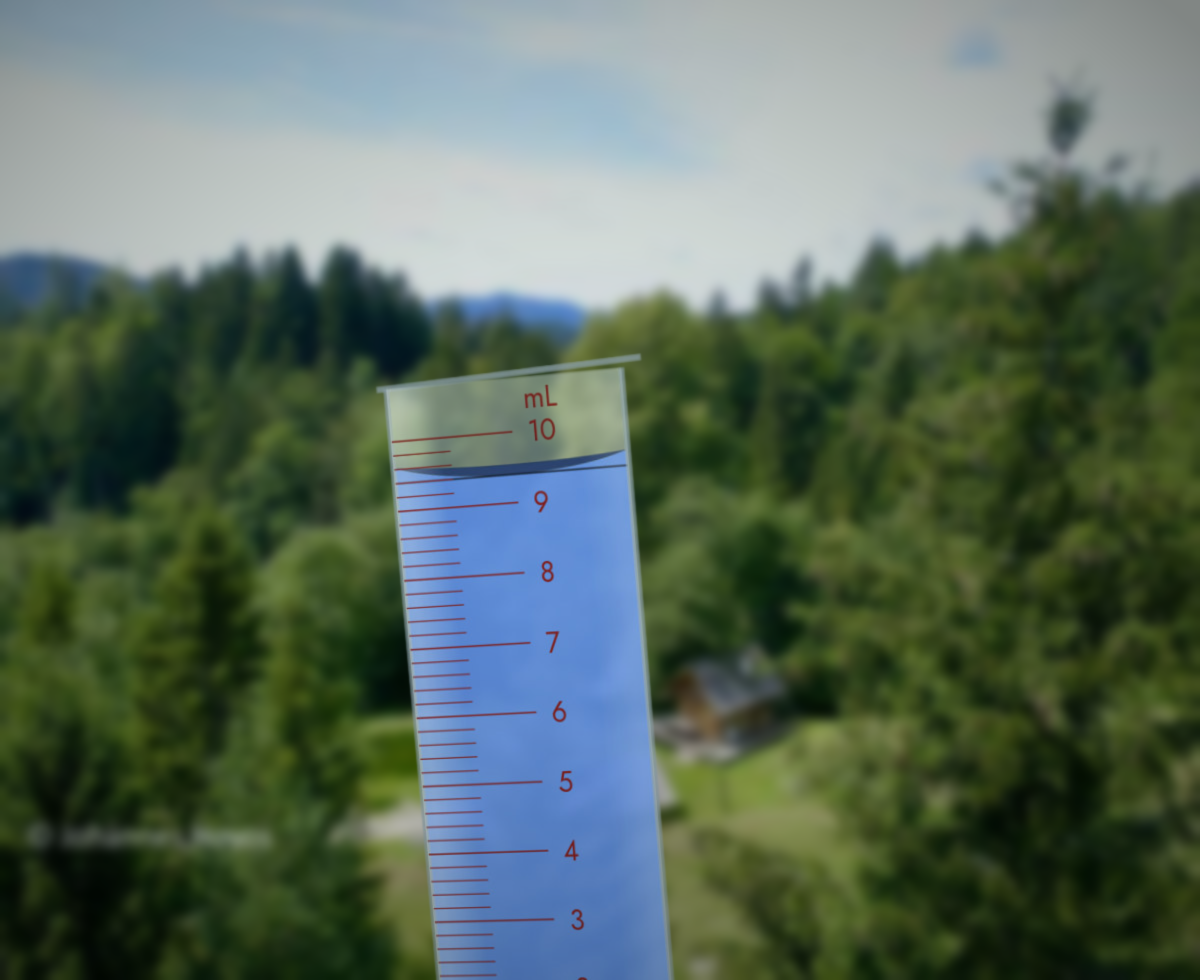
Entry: {"value": 9.4, "unit": "mL"}
